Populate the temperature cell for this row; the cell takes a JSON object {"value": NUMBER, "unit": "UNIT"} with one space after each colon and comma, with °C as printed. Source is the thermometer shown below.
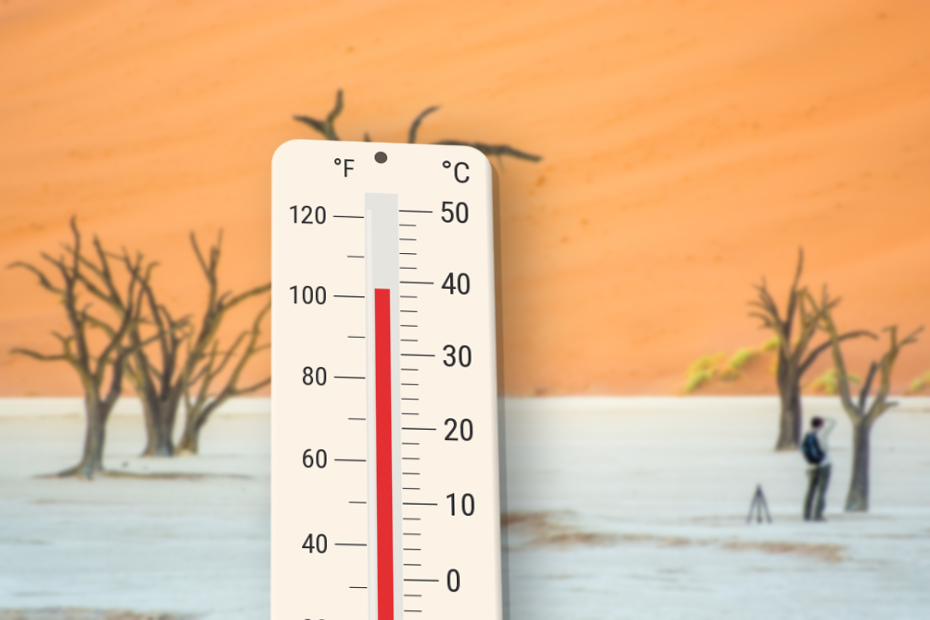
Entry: {"value": 39, "unit": "°C"}
